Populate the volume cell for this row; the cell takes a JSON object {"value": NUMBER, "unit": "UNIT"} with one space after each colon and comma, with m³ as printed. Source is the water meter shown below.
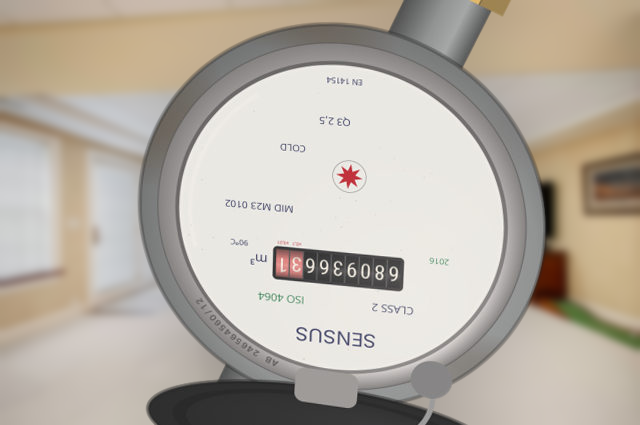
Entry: {"value": 6809366.31, "unit": "m³"}
